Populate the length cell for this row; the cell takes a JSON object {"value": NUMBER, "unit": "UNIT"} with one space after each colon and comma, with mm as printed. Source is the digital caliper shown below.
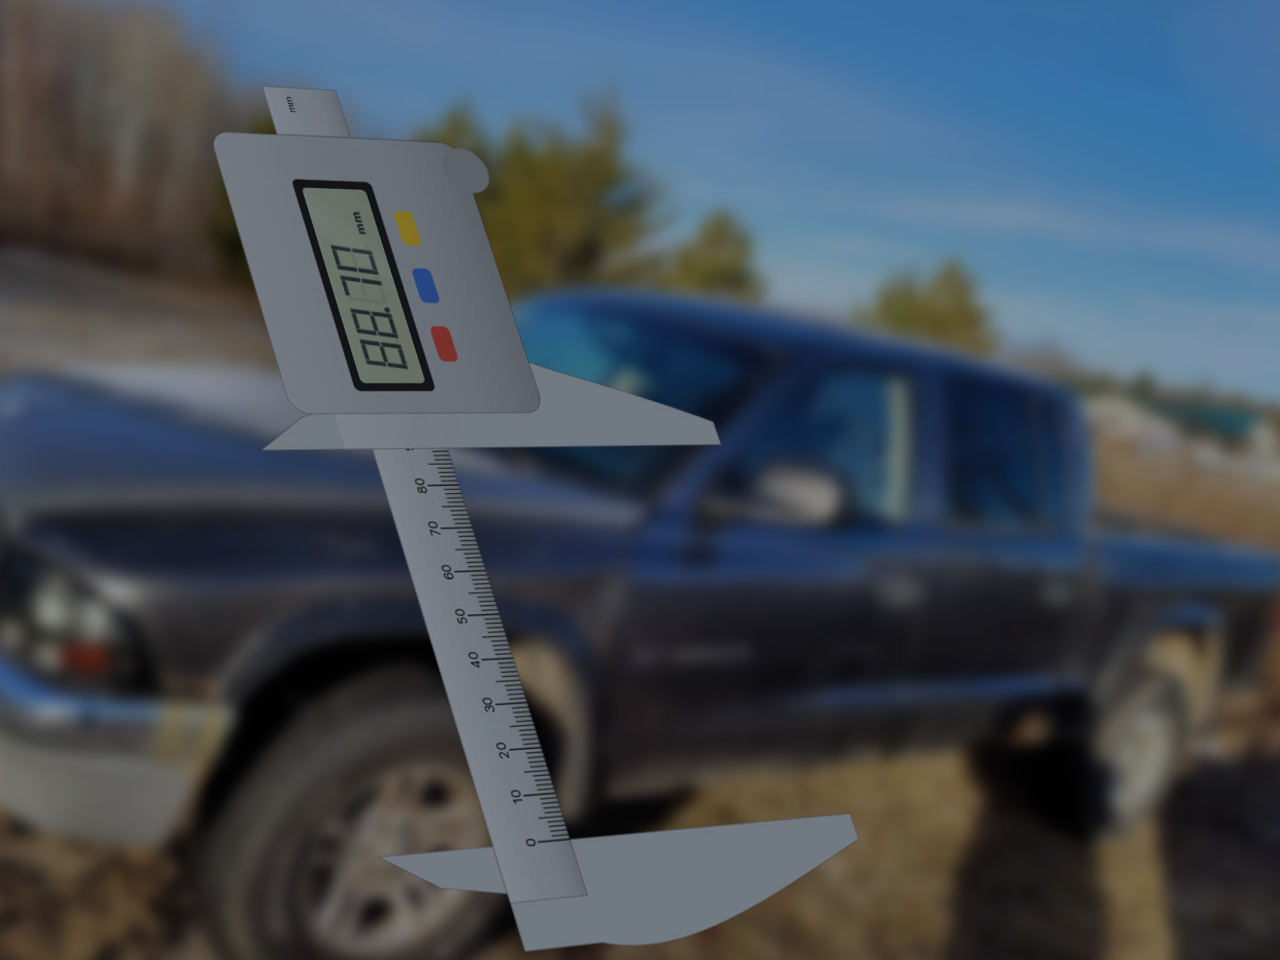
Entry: {"value": 88.70, "unit": "mm"}
